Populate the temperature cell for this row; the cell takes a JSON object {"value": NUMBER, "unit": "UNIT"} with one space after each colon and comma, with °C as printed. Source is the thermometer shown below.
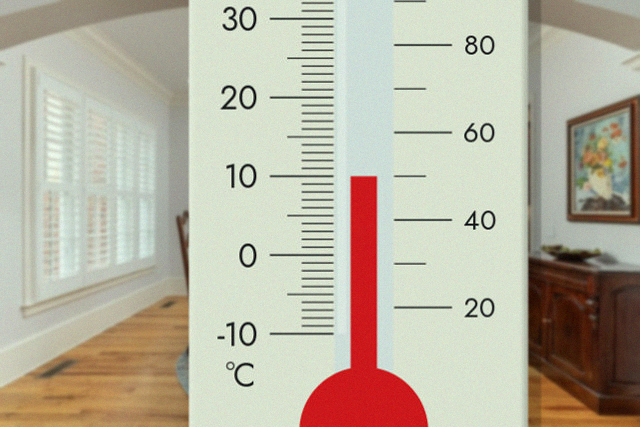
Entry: {"value": 10, "unit": "°C"}
